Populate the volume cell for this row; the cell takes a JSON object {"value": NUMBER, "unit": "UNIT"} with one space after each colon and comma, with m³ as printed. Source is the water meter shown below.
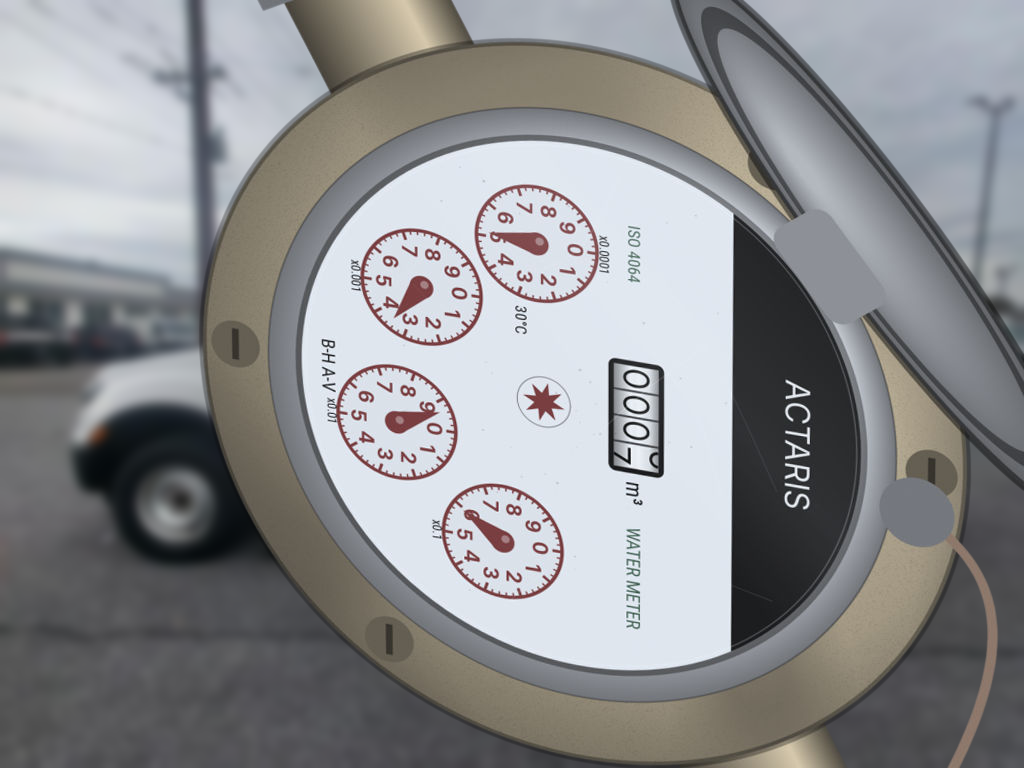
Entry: {"value": 6.5935, "unit": "m³"}
